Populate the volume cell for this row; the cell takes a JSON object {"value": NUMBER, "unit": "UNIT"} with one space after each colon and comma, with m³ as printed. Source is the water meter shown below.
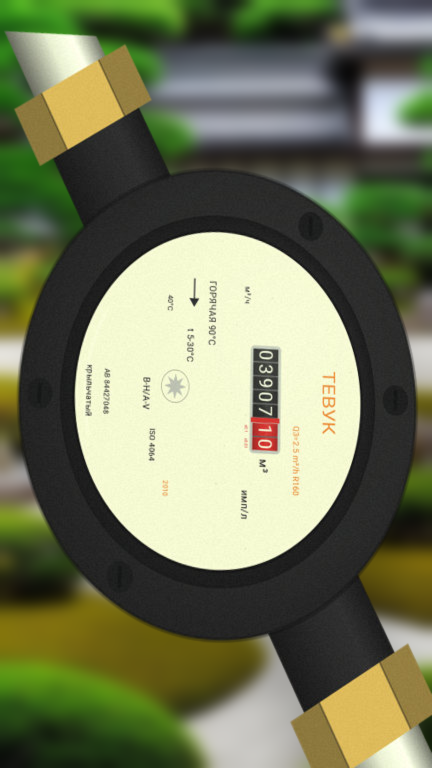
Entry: {"value": 3907.10, "unit": "m³"}
